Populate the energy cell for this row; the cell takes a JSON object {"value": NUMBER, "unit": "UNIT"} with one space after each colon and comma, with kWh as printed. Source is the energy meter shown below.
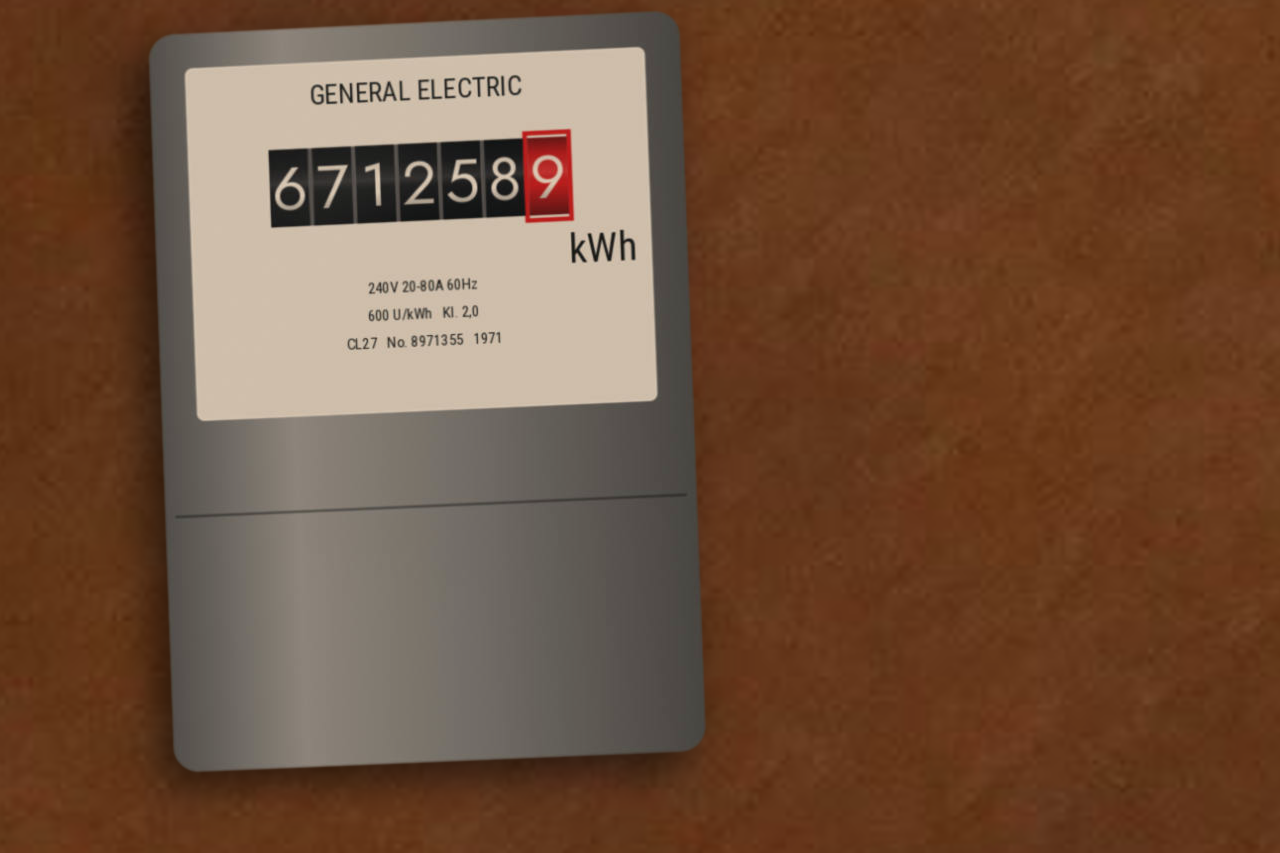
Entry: {"value": 671258.9, "unit": "kWh"}
